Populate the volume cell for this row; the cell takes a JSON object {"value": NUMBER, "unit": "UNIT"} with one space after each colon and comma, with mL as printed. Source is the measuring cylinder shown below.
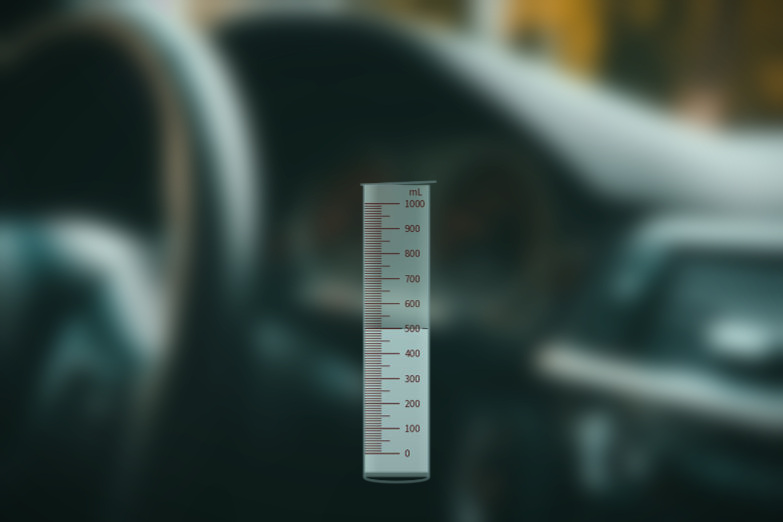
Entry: {"value": 500, "unit": "mL"}
